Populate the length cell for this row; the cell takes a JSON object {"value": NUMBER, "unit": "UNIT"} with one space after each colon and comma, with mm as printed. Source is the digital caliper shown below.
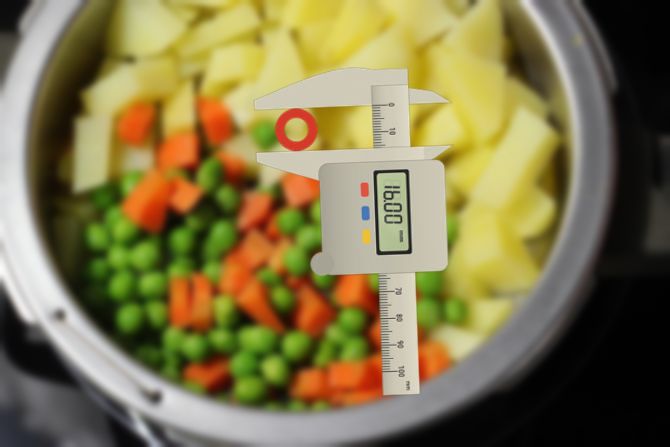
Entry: {"value": 16.00, "unit": "mm"}
